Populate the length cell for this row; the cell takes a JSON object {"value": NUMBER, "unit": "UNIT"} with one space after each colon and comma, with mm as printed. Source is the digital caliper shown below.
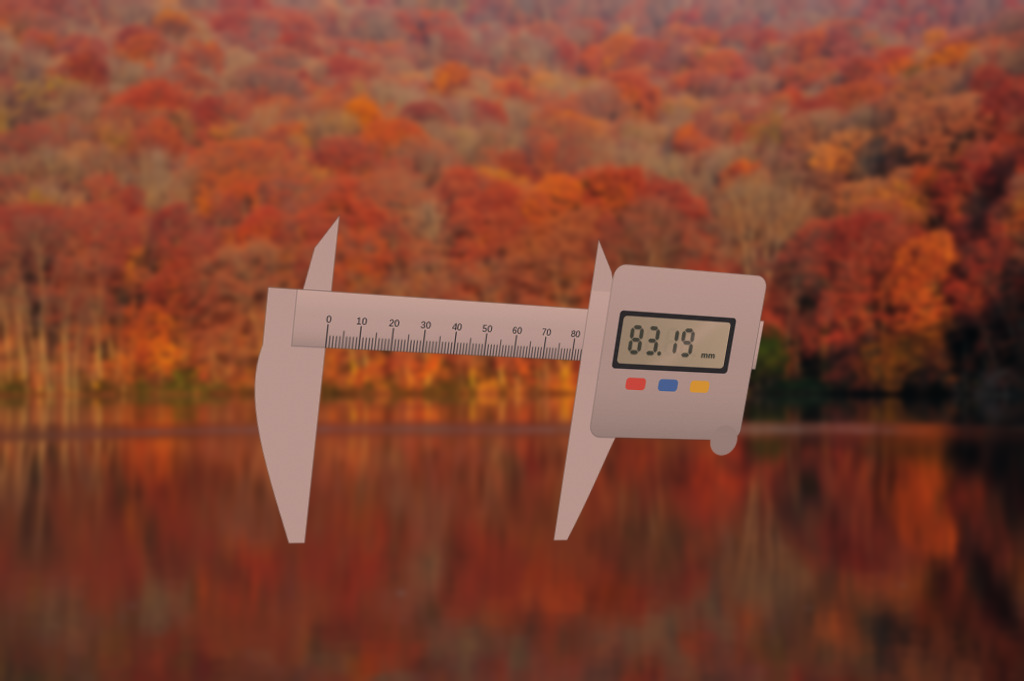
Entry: {"value": 83.19, "unit": "mm"}
